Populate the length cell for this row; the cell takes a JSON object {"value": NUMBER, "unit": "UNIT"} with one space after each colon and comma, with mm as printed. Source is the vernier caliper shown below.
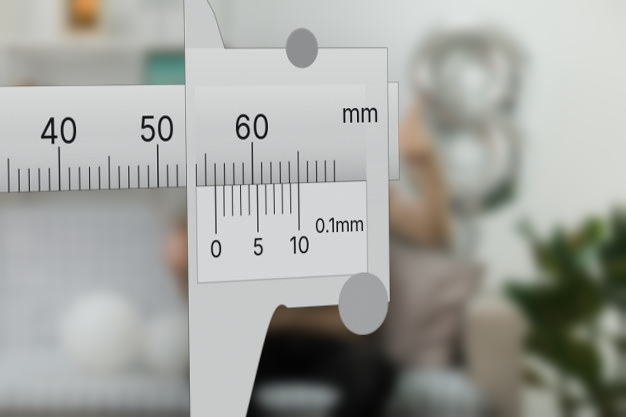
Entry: {"value": 56.0, "unit": "mm"}
